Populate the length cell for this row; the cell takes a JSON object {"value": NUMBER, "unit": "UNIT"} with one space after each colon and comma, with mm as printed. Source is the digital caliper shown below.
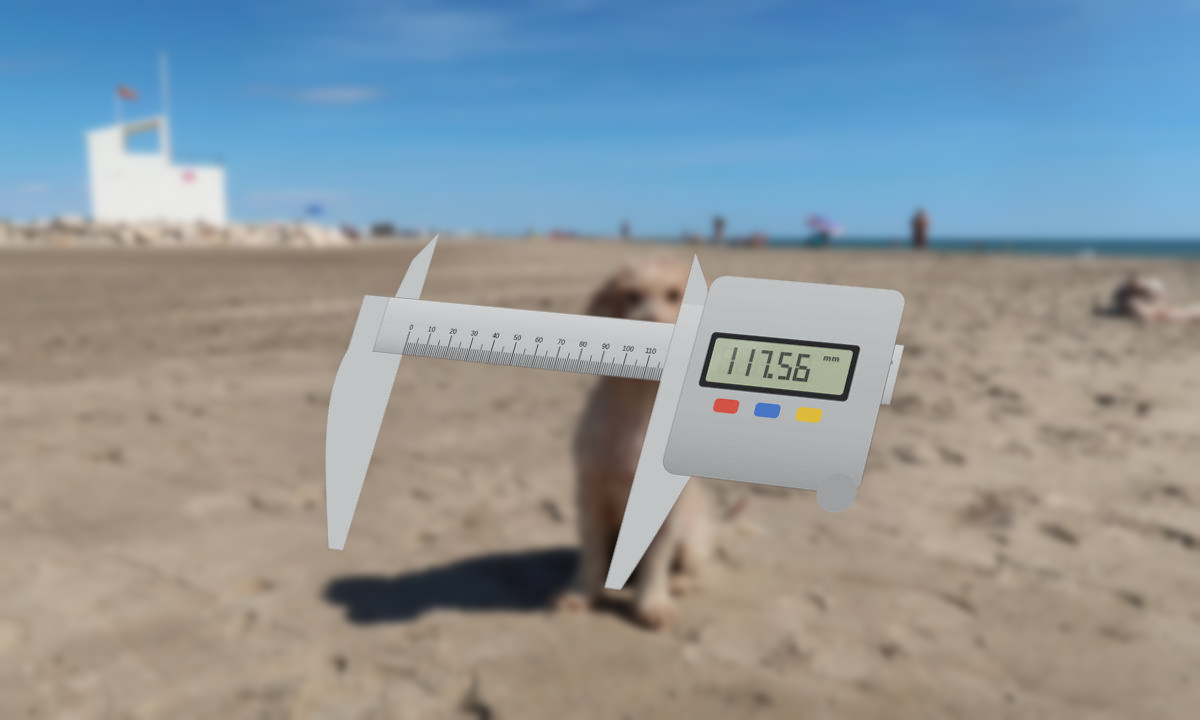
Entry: {"value": 117.56, "unit": "mm"}
